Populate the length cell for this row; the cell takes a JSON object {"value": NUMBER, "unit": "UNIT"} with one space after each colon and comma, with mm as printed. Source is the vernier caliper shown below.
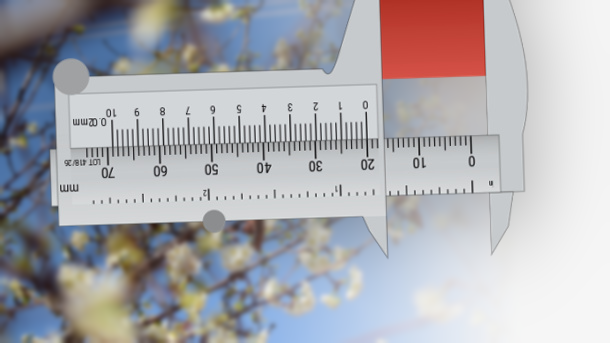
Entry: {"value": 20.0, "unit": "mm"}
